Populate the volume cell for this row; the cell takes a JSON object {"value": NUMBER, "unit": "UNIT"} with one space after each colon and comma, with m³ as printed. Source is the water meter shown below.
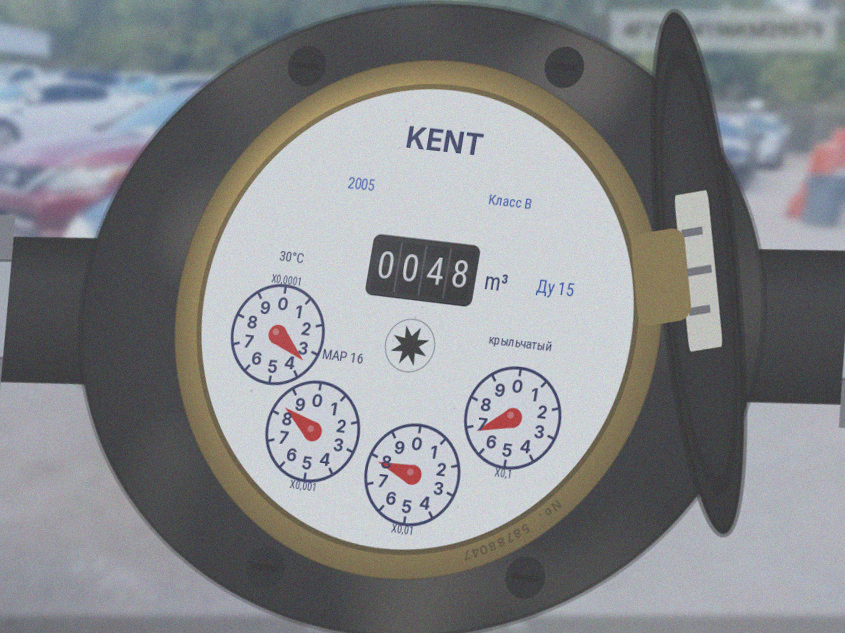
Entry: {"value": 48.6783, "unit": "m³"}
